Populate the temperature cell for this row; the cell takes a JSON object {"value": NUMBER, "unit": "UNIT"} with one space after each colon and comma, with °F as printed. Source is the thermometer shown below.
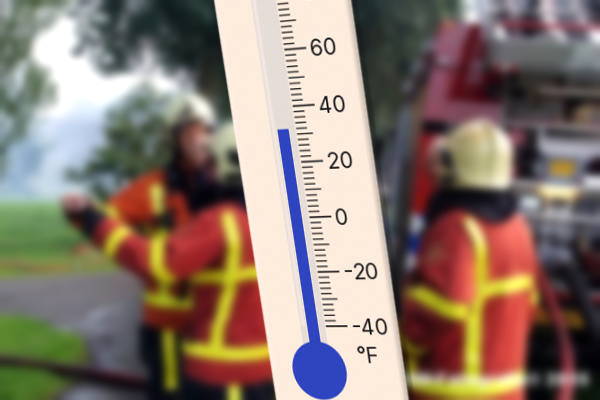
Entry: {"value": 32, "unit": "°F"}
